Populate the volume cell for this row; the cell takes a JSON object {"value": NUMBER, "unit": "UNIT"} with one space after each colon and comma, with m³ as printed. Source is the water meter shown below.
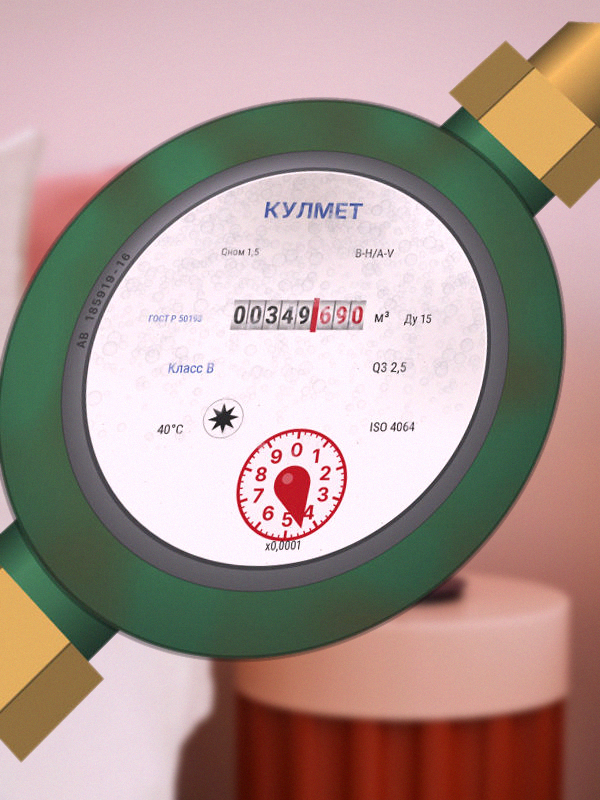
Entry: {"value": 349.6904, "unit": "m³"}
